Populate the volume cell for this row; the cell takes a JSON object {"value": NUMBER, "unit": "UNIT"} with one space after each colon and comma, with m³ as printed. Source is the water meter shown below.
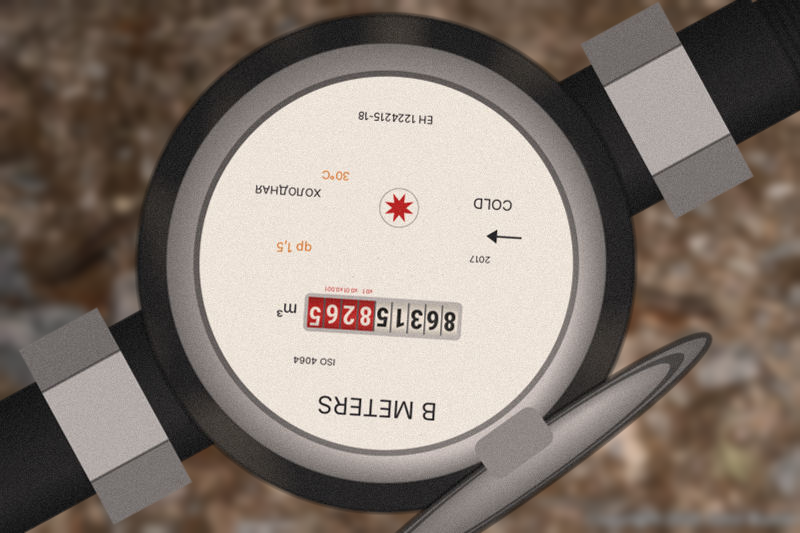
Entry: {"value": 86315.8265, "unit": "m³"}
